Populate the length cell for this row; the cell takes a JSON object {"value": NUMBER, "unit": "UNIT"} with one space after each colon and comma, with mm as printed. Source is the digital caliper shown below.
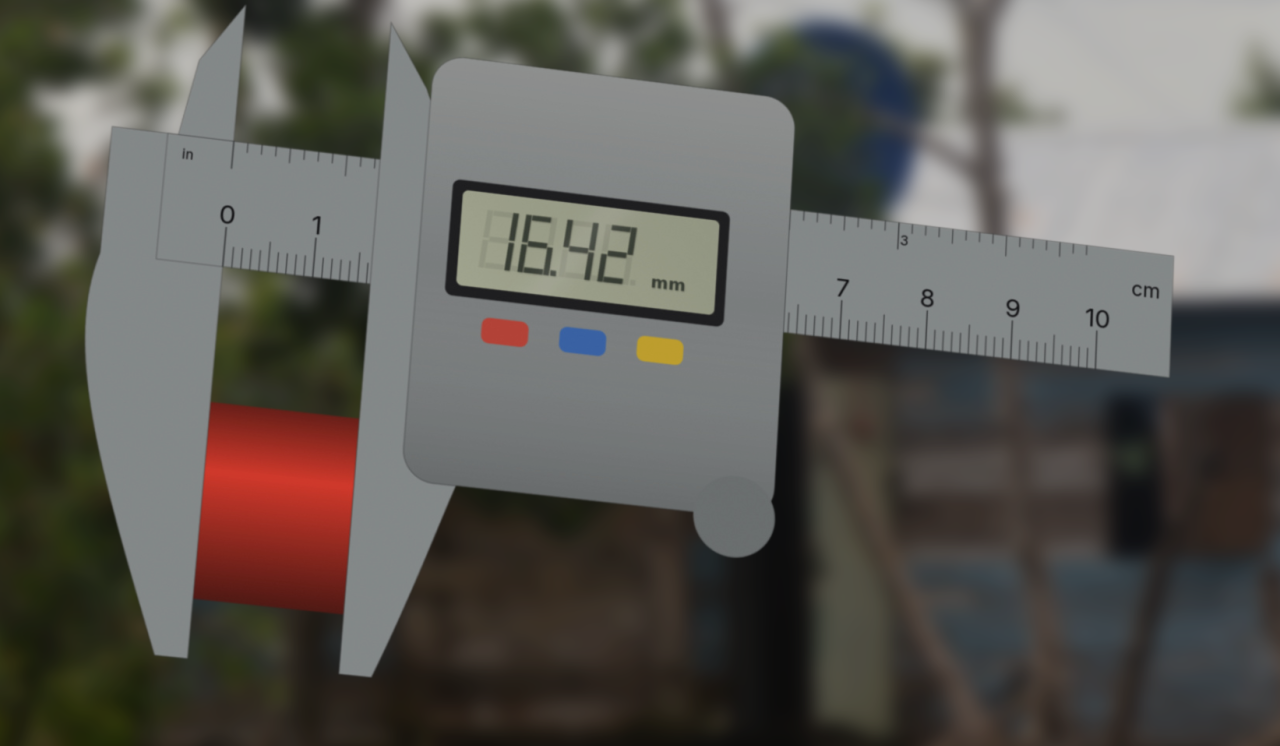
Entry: {"value": 16.42, "unit": "mm"}
